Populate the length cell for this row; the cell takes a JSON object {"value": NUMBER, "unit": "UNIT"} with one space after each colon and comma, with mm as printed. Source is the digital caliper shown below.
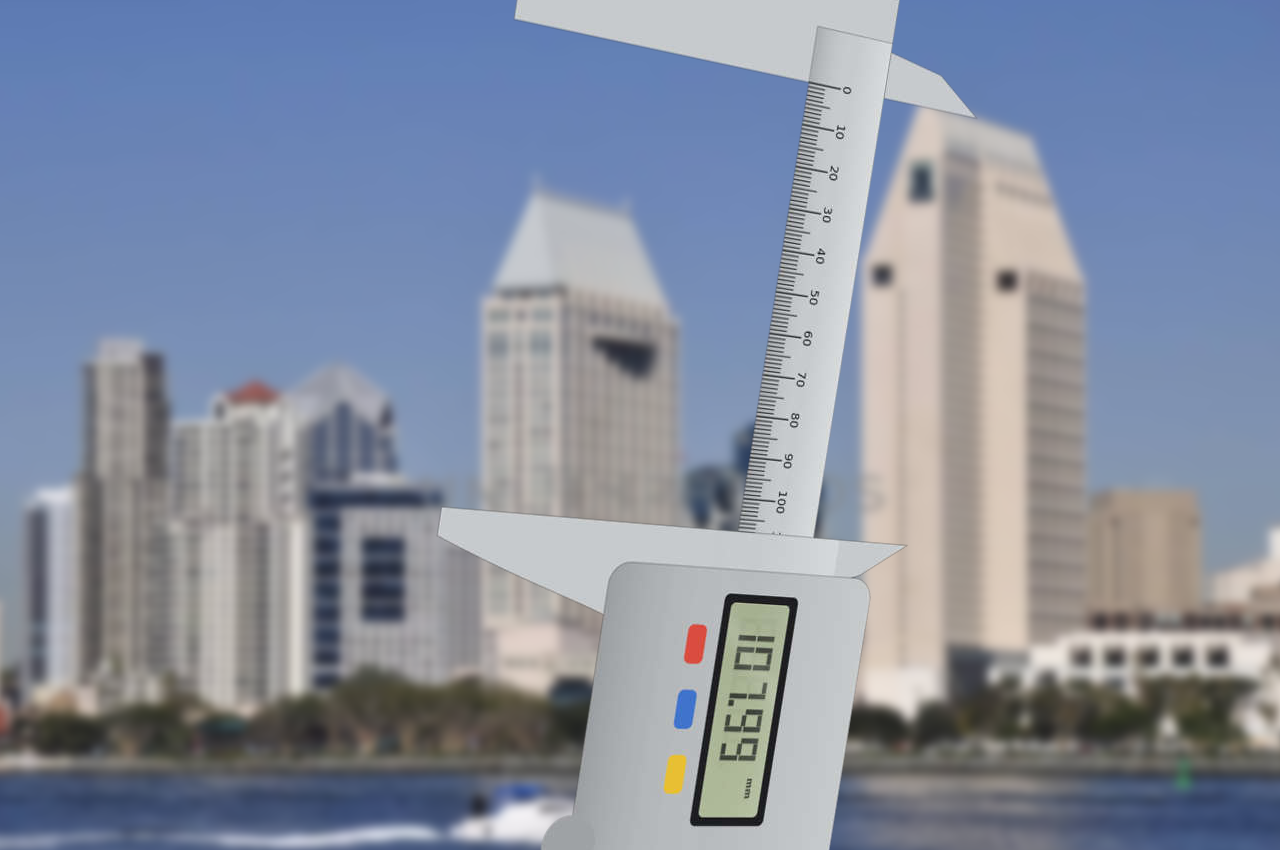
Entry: {"value": 107.99, "unit": "mm"}
